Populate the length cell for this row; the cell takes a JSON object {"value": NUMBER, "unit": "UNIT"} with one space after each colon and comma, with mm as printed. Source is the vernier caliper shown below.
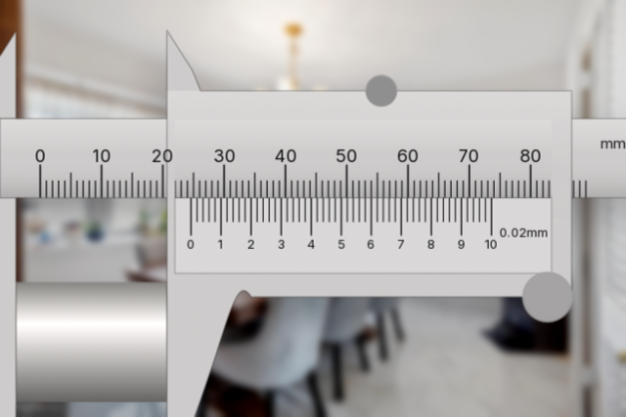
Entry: {"value": 24.6, "unit": "mm"}
